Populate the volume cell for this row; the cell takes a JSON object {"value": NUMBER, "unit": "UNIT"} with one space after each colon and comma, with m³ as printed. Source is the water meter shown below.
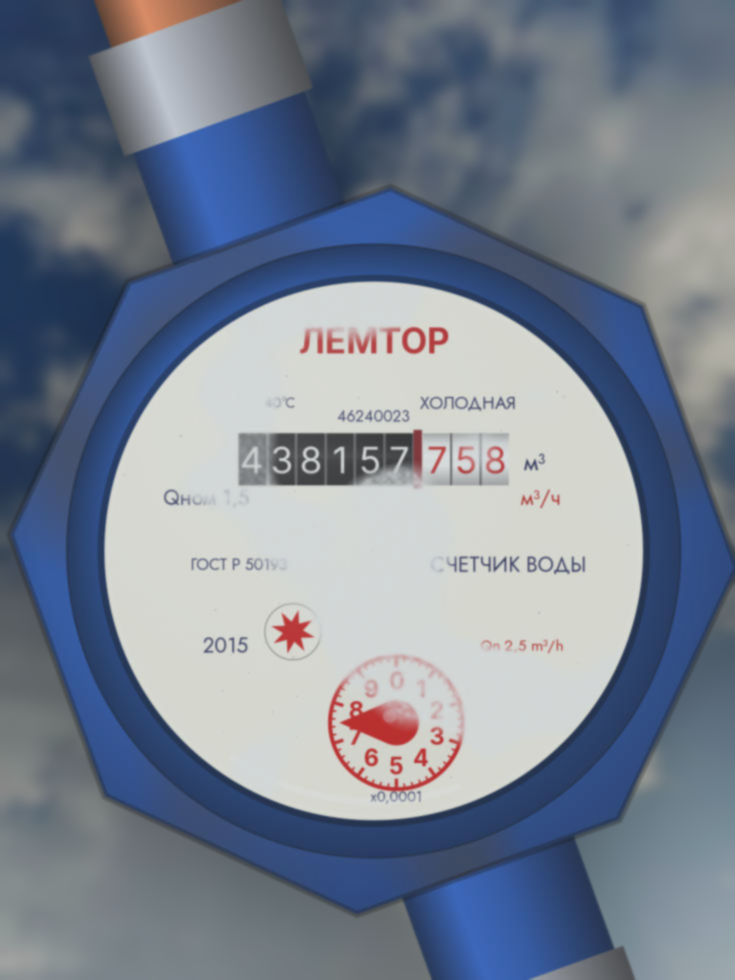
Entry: {"value": 438157.7587, "unit": "m³"}
